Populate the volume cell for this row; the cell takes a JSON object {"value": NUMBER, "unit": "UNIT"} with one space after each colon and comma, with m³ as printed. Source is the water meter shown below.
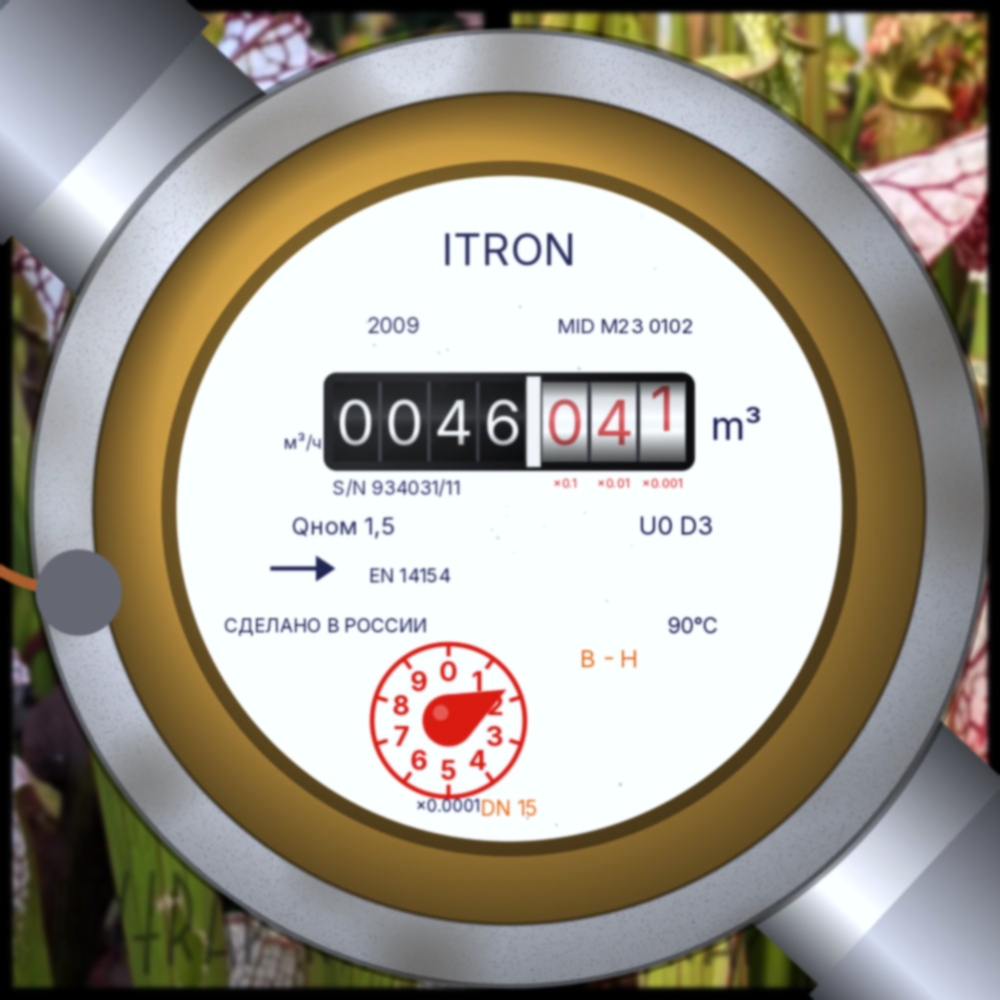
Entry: {"value": 46.0411, "unit": "m³"}
